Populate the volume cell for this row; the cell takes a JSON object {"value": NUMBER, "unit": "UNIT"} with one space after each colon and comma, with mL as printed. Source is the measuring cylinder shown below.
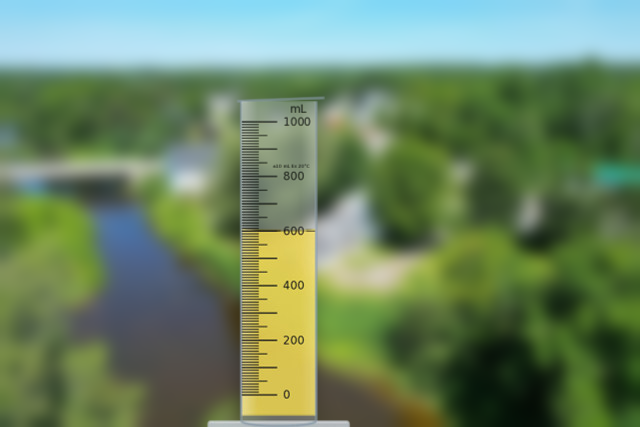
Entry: {"value": 600, "unit": "mL"}
